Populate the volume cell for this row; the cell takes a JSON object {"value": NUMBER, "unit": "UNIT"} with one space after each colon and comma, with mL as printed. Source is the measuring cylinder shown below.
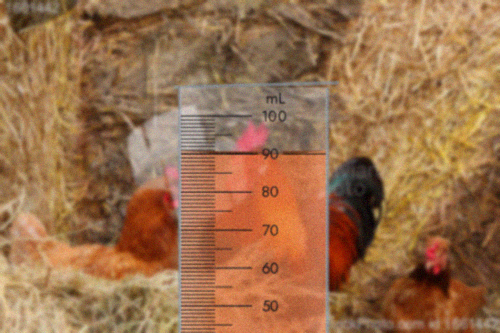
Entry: {"value": 90, "unit": "mL"}
